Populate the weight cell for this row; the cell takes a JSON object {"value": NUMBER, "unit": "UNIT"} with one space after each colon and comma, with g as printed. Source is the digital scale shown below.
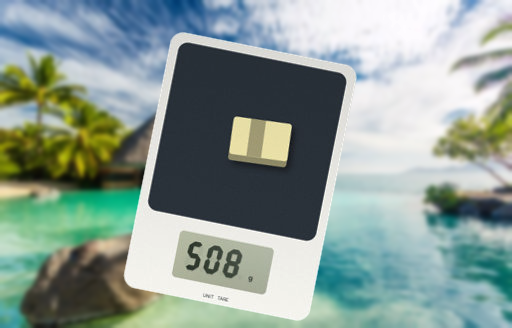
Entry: {"value": 508, "unit": "g"}
